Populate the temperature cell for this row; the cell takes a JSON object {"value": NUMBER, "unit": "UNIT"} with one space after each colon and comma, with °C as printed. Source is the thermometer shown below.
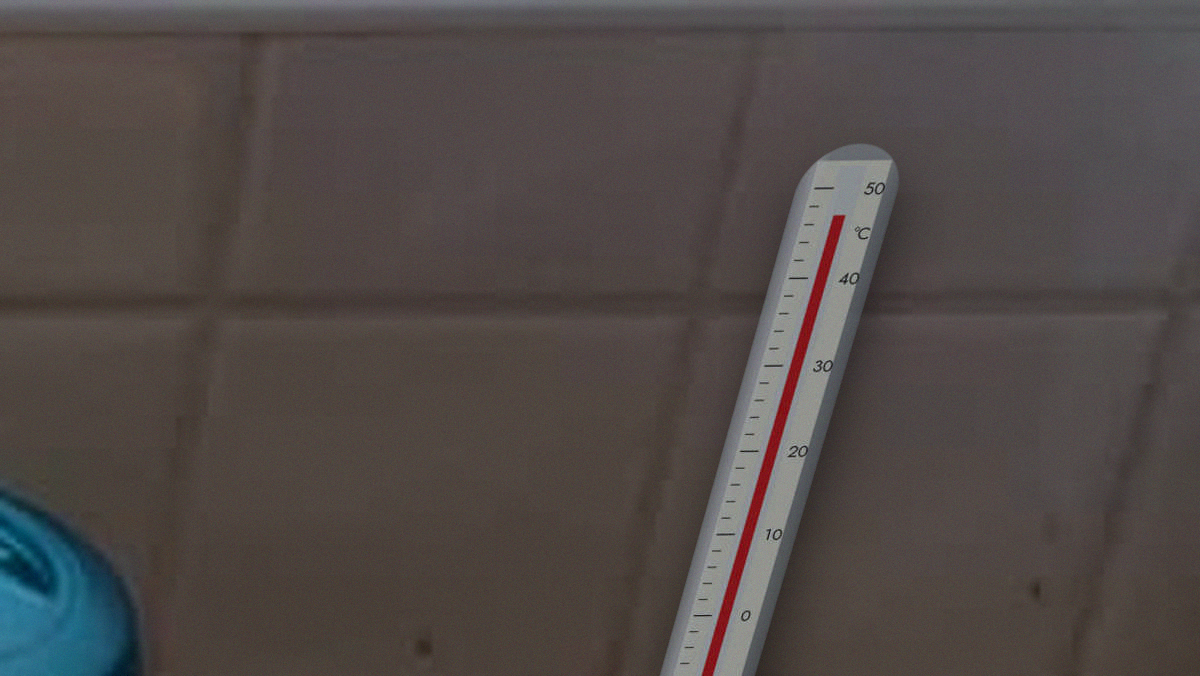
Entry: {"value": 47, "unit": "°C"}
